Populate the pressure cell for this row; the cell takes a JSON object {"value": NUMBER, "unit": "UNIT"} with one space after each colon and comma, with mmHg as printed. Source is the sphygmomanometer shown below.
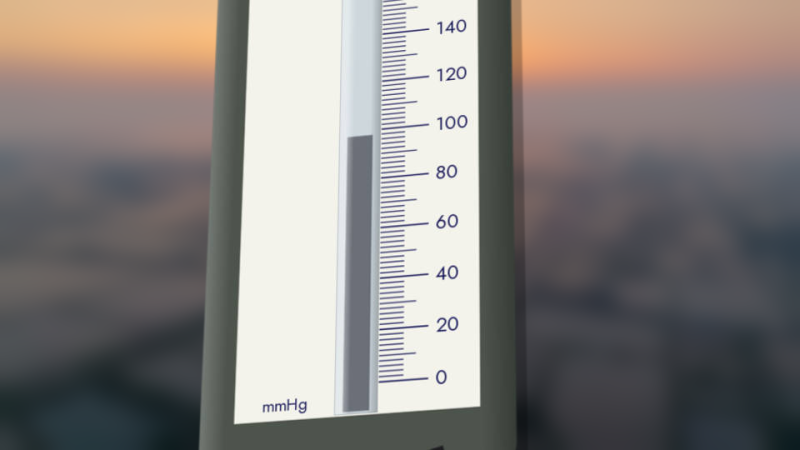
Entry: {"value": 98, "unit": "mmHg"}
